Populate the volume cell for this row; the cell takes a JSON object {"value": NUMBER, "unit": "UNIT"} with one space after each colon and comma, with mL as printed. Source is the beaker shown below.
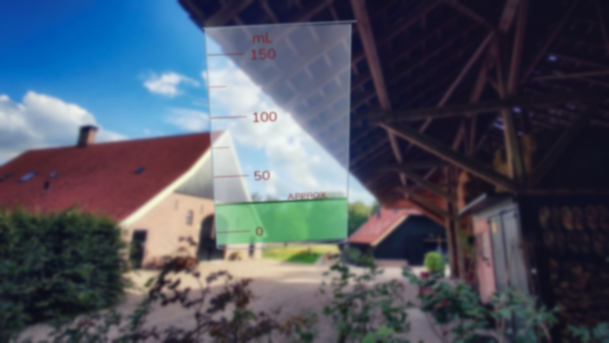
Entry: {"value": 25, "unit": "mL"}
